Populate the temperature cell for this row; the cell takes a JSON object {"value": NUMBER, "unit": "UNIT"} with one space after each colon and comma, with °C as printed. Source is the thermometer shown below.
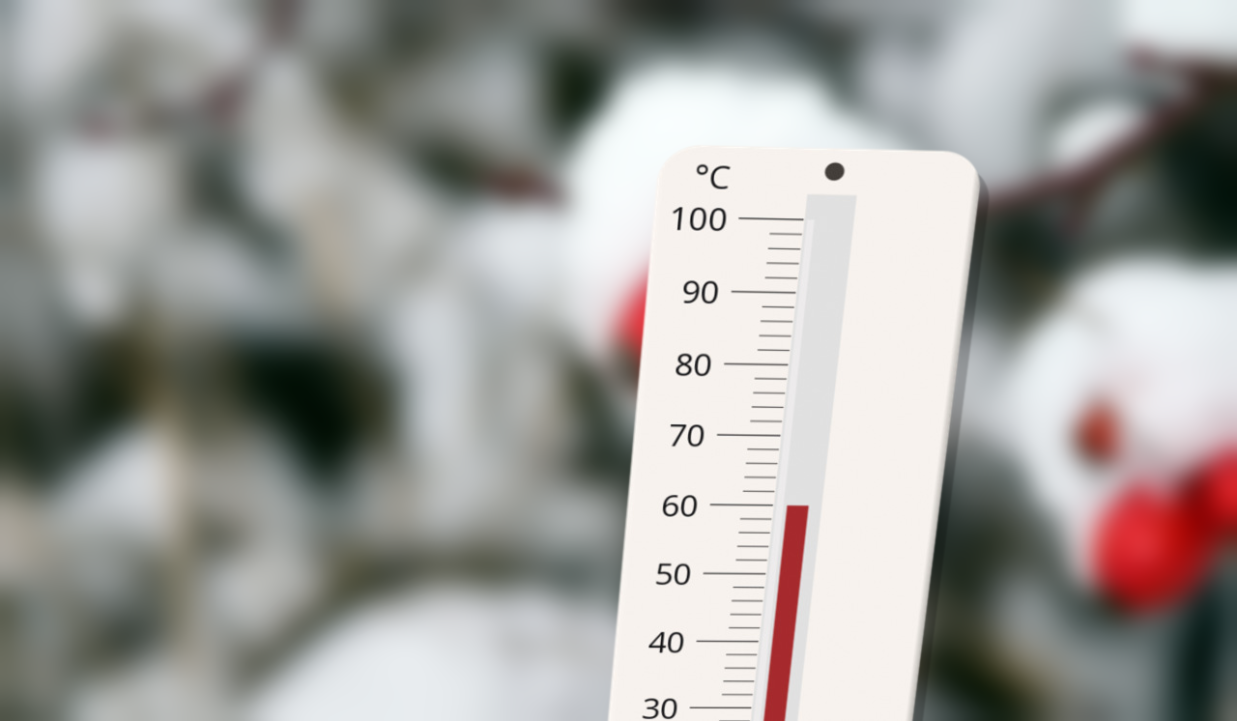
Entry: {"value": 60, "unit": "°C"}
